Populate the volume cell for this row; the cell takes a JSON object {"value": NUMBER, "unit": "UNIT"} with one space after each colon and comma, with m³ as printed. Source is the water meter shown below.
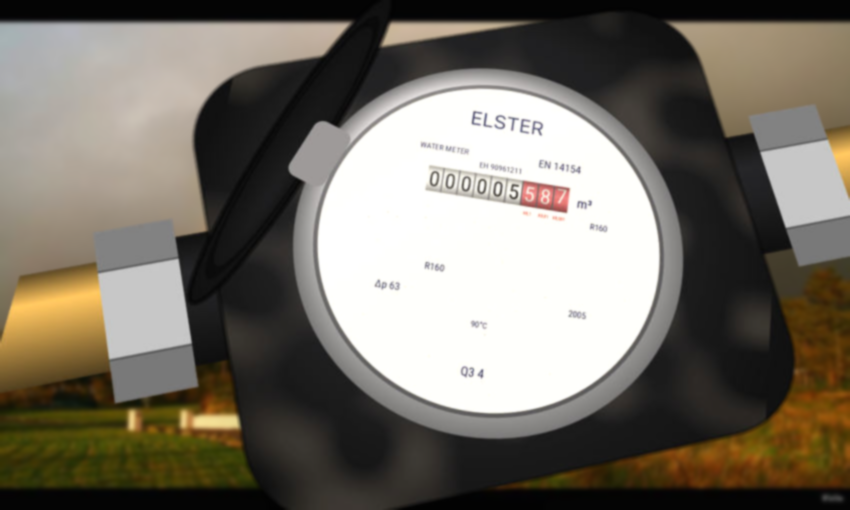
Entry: {"value": 5.587, "unit": "m³"}
